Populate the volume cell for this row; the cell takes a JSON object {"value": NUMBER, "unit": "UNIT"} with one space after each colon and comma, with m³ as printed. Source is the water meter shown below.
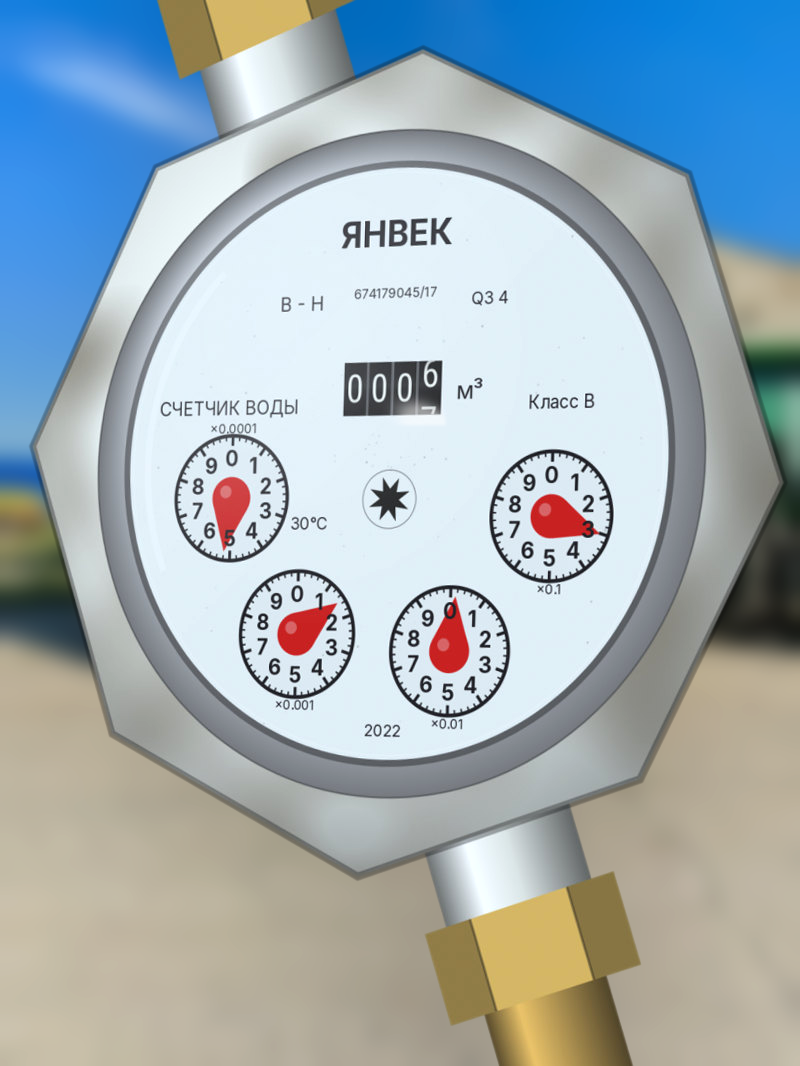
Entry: {"value": 6.3015, "unit": "m³"}
